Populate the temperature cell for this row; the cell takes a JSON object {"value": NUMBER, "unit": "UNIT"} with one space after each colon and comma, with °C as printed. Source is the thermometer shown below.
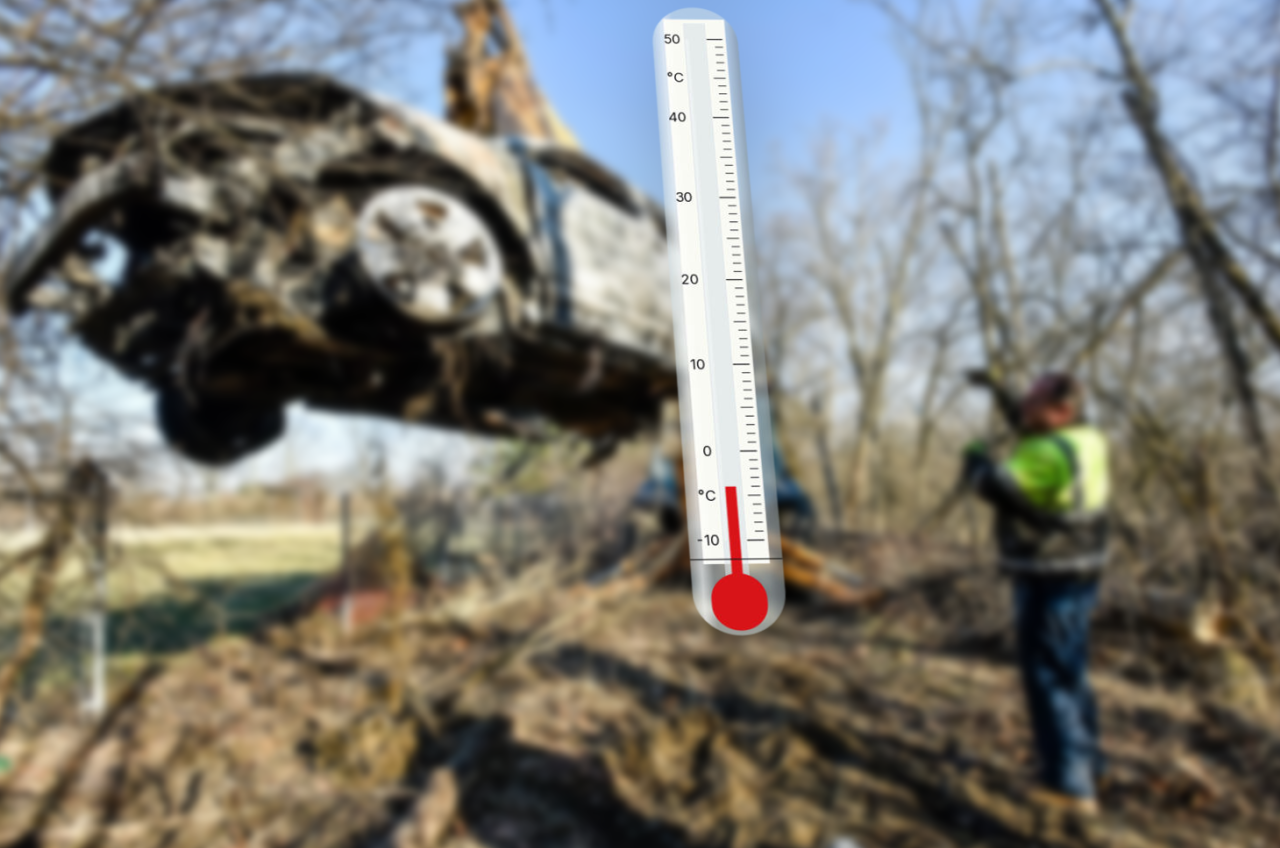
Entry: {"value": -4, "unit": "°C"}
